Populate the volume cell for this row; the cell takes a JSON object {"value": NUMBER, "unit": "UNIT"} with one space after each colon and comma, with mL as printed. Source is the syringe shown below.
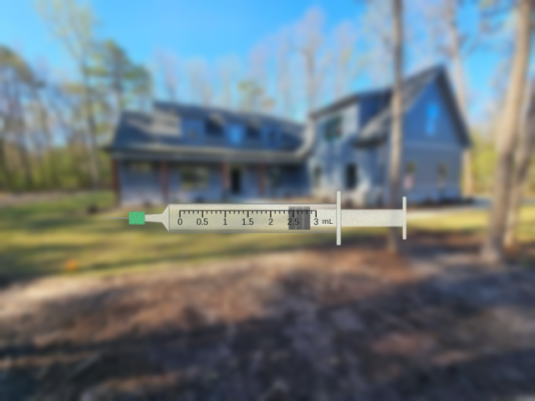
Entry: {"value": 2.4, "unit": "mL"}
